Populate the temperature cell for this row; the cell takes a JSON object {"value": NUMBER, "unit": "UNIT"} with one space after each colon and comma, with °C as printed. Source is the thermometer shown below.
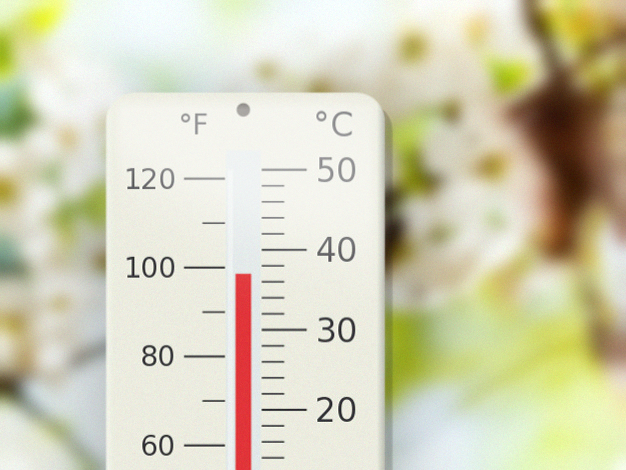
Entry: {"value": 37, "unit": "°C"}
